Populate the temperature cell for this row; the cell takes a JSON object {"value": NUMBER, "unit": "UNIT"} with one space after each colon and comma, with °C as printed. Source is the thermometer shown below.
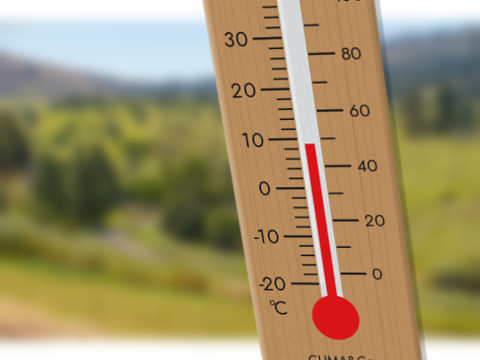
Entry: {"value": 9, "unit": "°C"}
